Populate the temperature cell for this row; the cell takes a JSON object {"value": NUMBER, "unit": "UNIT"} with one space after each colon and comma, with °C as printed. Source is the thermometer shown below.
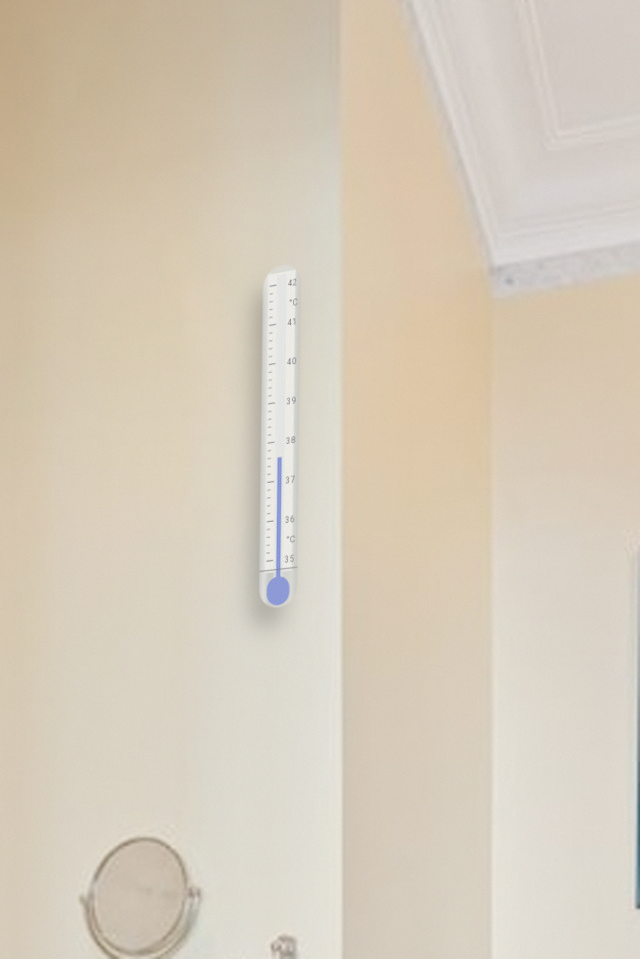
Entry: {"value": 37.6, "unit": "°C"}
